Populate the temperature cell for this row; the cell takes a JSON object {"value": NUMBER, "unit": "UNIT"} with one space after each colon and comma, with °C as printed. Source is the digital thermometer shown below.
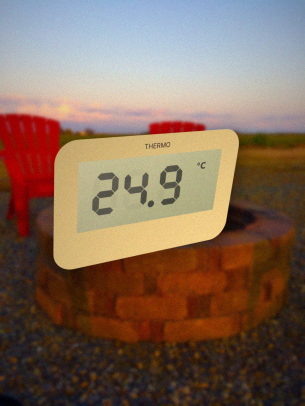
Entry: {"value": 24.9, "unit": "°C"}
